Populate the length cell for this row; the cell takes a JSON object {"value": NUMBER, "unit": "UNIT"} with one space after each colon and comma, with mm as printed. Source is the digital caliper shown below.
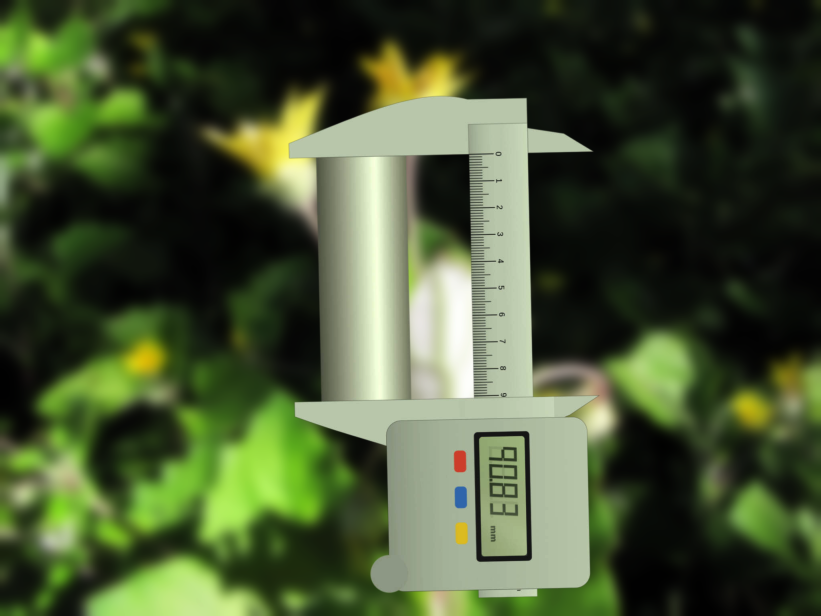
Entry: {"value": 90.83, "unit": "mm"}
